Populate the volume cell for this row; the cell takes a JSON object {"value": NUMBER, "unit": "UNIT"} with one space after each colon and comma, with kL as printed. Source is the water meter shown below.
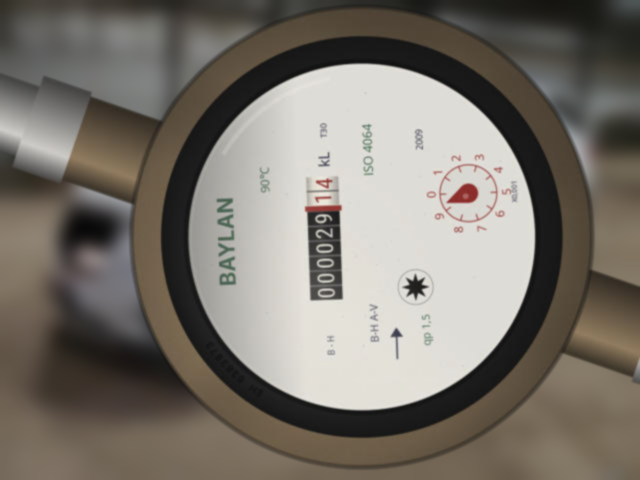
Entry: {"value": 29.139, "unit": "kL"}
